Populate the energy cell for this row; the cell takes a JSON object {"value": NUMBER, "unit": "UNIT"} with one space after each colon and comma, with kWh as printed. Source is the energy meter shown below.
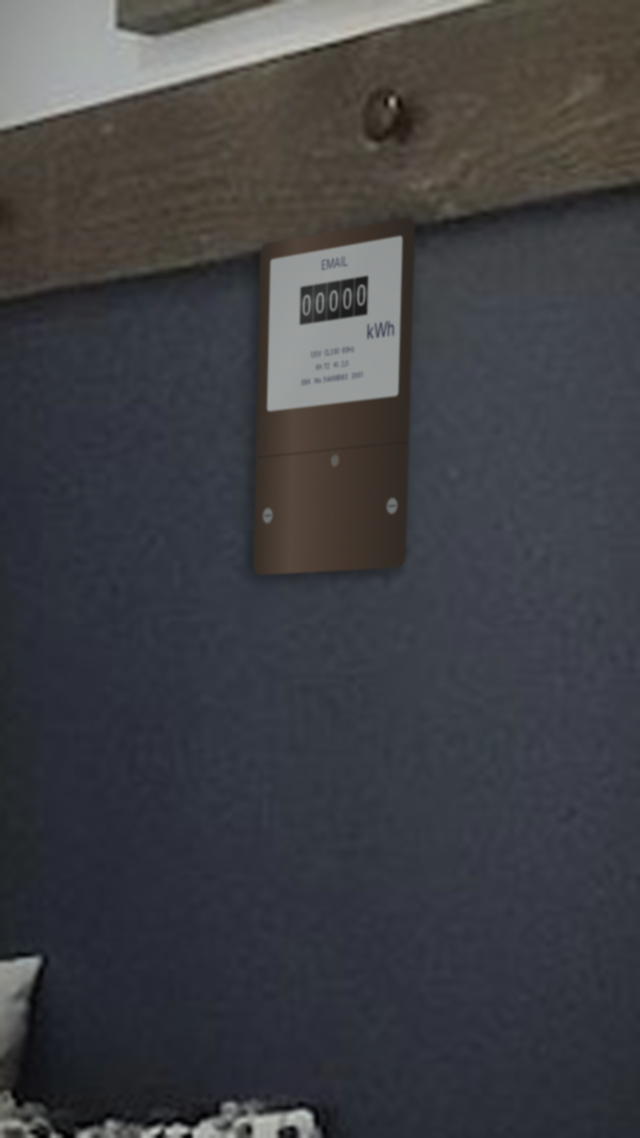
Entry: {"value": 0, "unit": "kWh"}
